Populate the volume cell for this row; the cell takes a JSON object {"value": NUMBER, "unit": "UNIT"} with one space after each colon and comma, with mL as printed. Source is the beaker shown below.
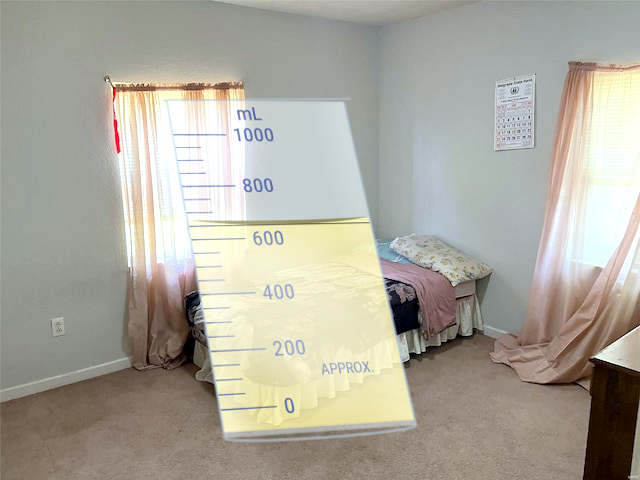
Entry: {"value": 650, "unit": "mL"}
